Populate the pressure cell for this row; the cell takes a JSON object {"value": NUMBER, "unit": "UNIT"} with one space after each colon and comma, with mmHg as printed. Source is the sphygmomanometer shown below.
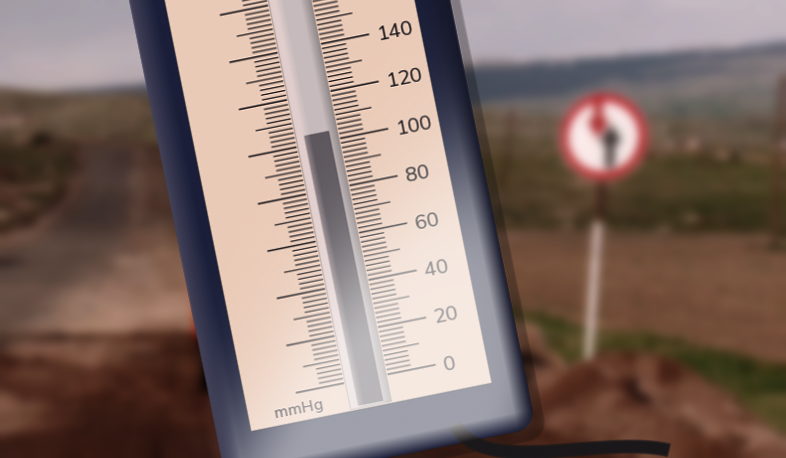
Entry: {"value": 104, "unit": "mmHg"}
